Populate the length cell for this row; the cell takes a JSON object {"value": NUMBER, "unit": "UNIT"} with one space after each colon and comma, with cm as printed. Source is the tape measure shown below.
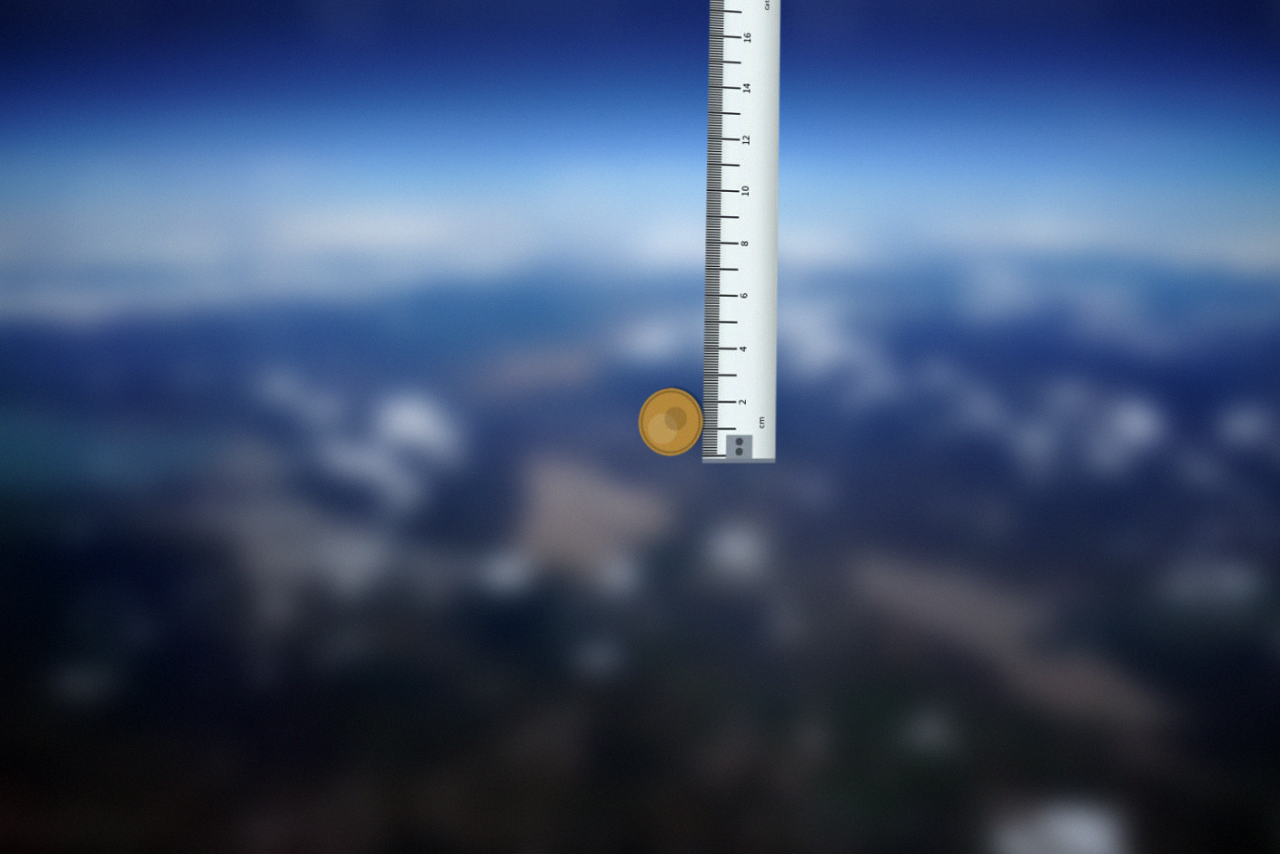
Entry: {"value": 2.5, "unit": "cm"}
